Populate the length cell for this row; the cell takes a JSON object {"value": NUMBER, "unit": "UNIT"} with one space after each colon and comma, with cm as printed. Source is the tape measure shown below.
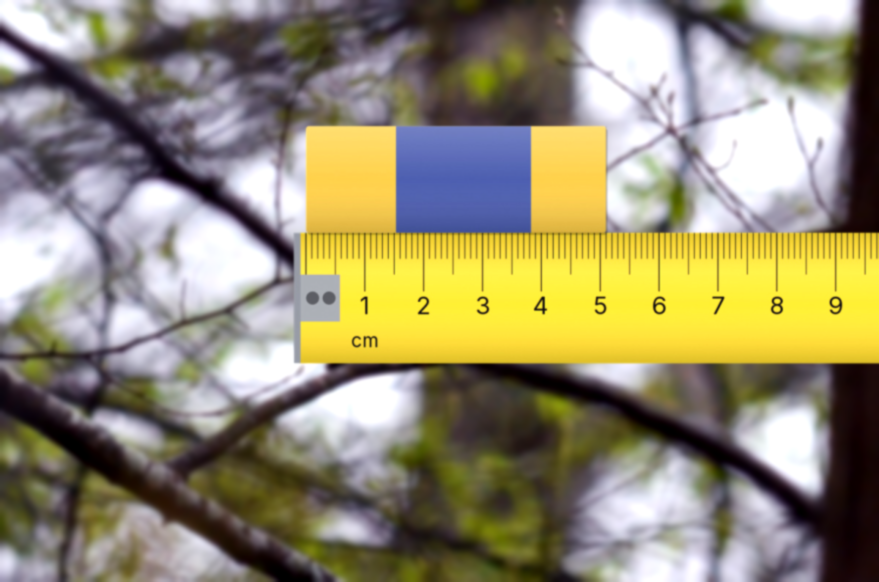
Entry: {"value": 5.1, "unit": "cm"}
